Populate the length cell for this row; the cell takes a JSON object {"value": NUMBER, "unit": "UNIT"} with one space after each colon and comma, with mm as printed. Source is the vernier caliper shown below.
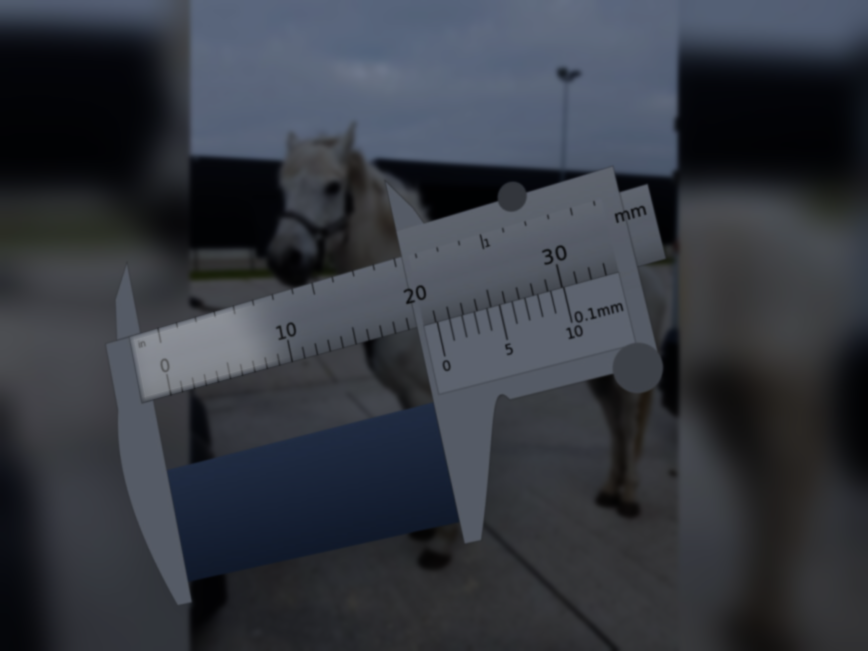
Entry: {"value": 21.1, "unit": "mm"}
